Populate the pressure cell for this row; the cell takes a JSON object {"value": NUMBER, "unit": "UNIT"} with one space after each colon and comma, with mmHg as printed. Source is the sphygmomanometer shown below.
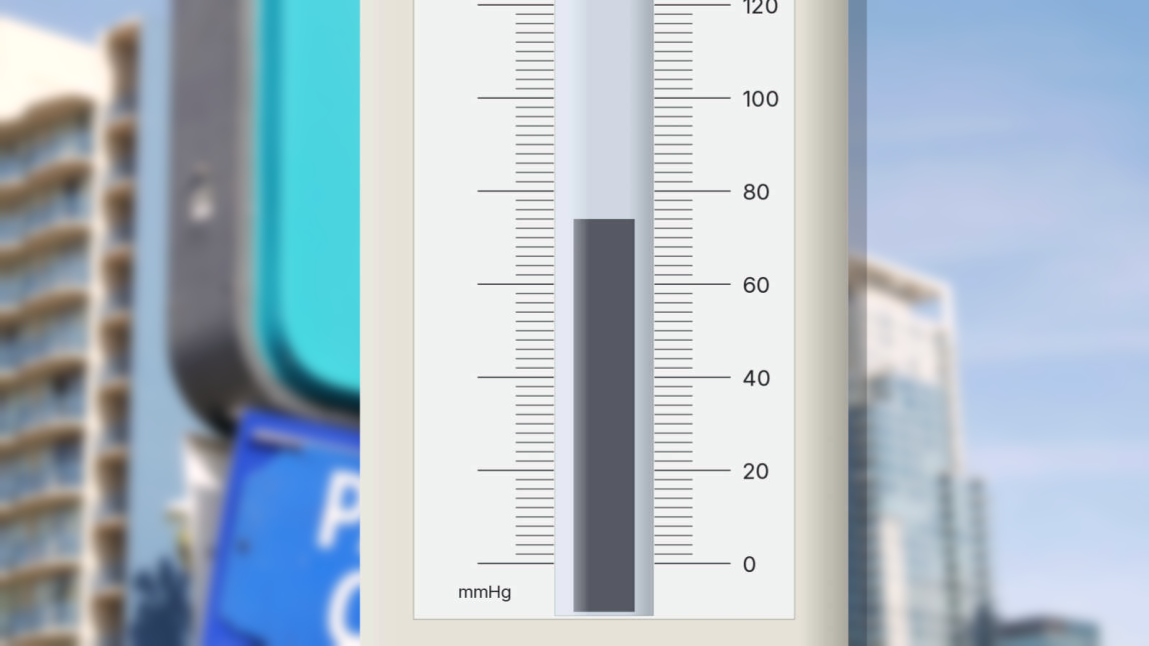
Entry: {"value": 74, "unit": "mmHg"}
